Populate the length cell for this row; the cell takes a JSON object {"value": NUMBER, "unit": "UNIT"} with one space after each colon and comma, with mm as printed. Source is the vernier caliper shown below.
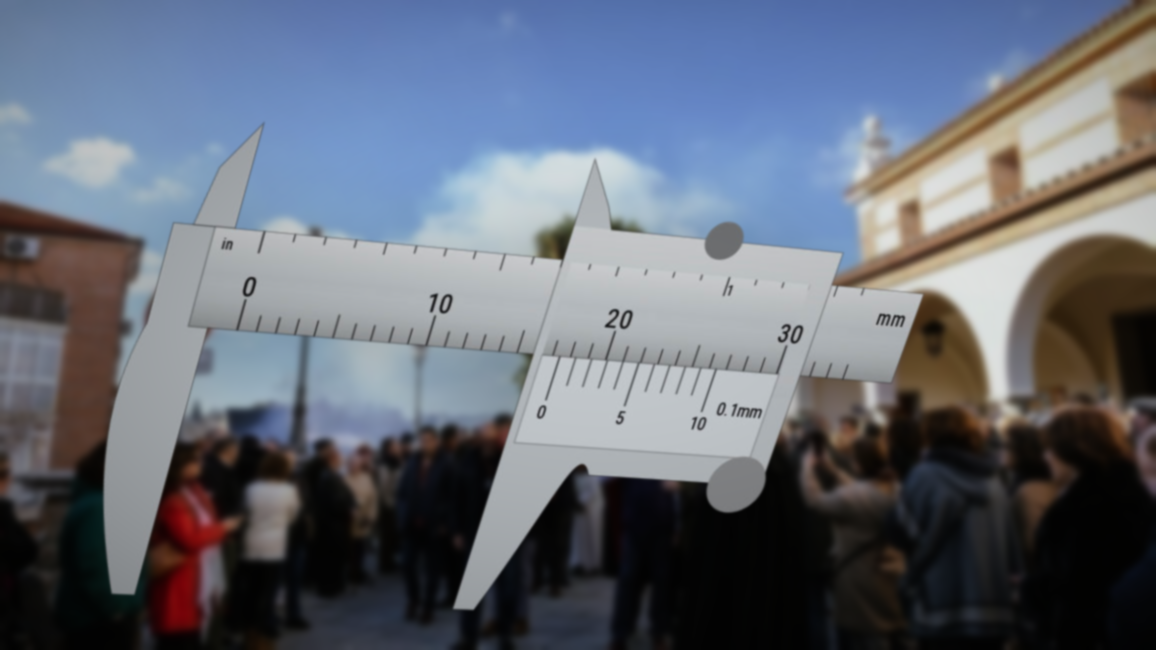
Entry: {"value": 17.4, "unit": "mm"}
